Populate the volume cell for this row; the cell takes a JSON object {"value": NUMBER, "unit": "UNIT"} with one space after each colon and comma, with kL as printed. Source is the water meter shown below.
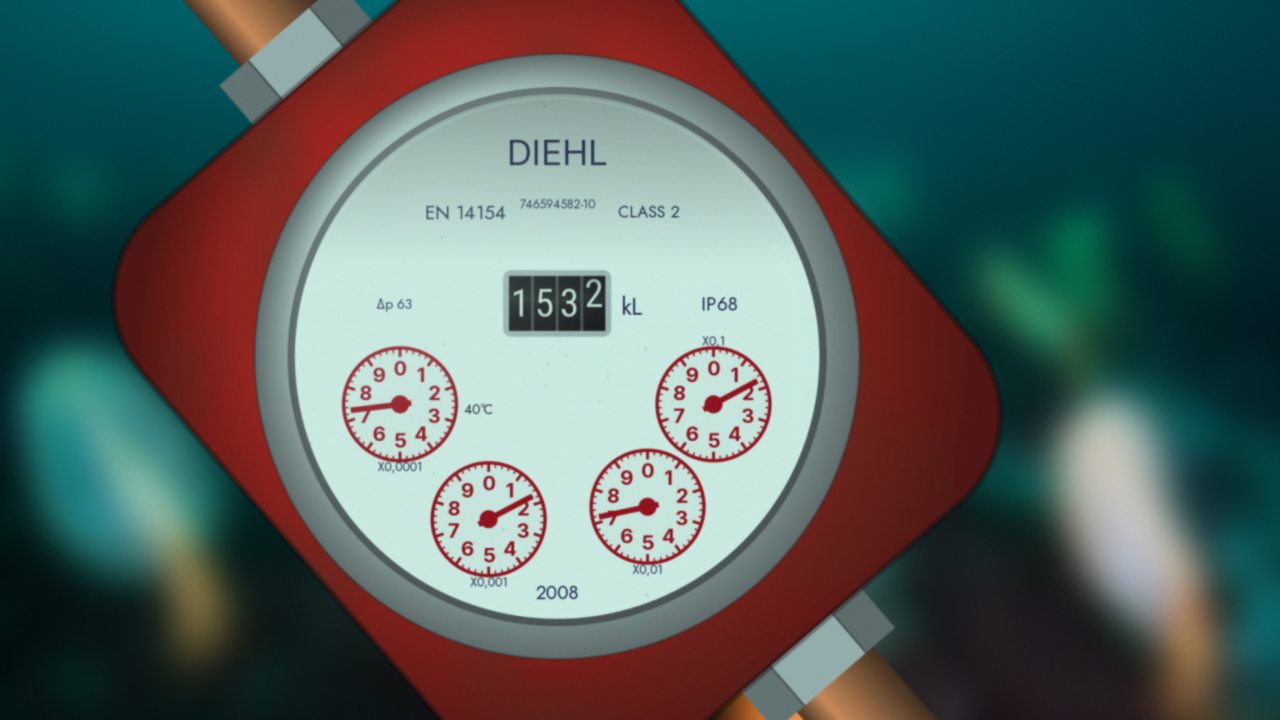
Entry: {"value": 1532.1717, "unit": "kL"}
